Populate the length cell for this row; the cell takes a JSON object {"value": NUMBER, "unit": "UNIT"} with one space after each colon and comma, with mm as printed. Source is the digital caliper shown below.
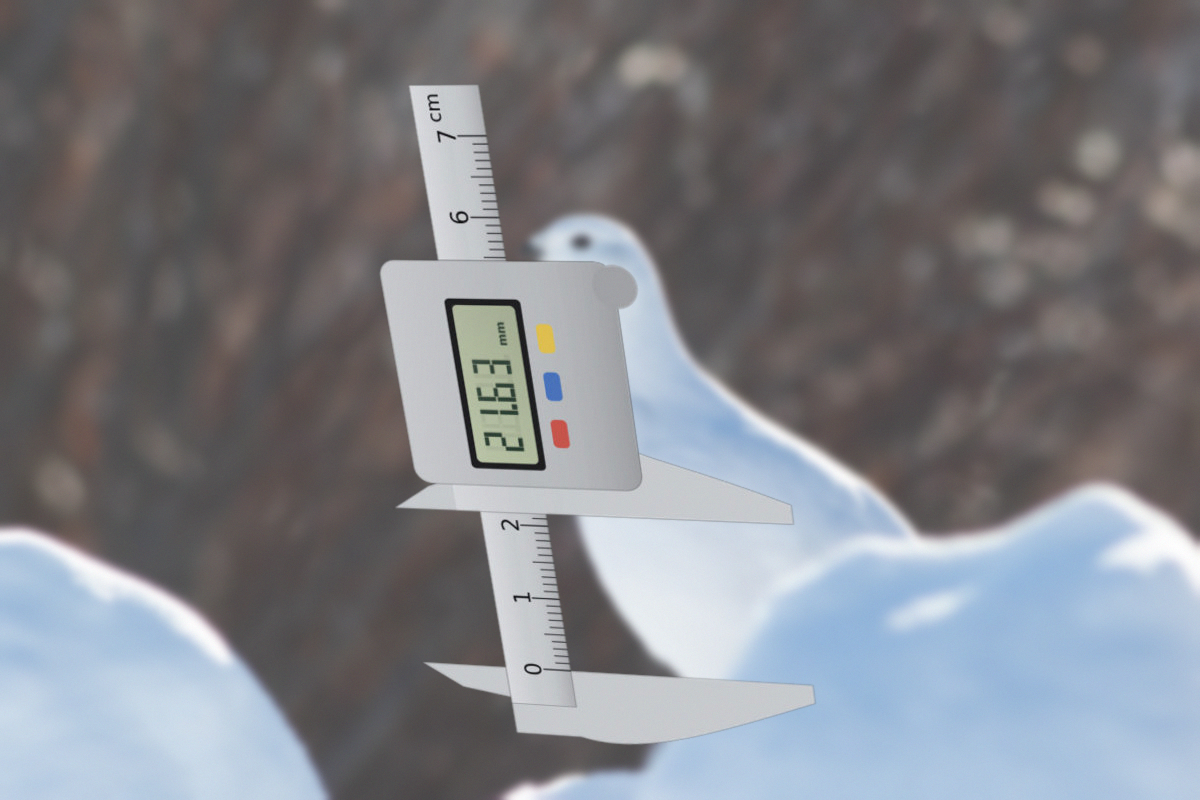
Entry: {"value": 21.63, "unit": "mm"}
